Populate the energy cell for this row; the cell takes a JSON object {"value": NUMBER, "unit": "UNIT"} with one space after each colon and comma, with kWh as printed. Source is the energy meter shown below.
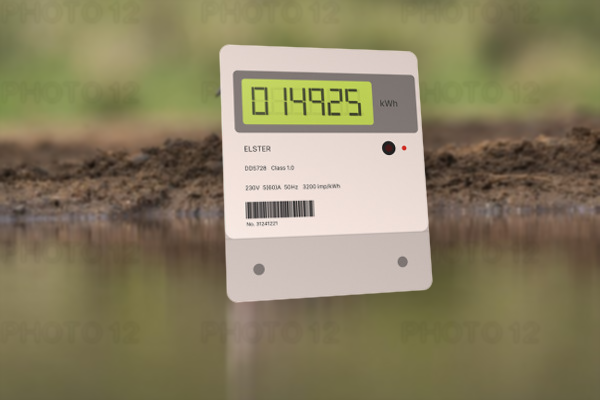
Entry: {"value": 14925, "unit": "kWh"}
